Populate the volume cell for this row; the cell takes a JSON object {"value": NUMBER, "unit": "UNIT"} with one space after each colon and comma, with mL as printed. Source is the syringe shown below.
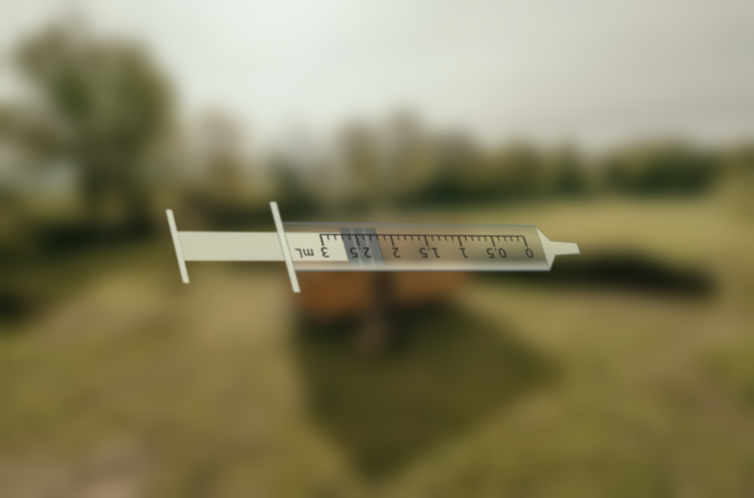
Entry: {"value": 2.2, "unit": "mL"}
